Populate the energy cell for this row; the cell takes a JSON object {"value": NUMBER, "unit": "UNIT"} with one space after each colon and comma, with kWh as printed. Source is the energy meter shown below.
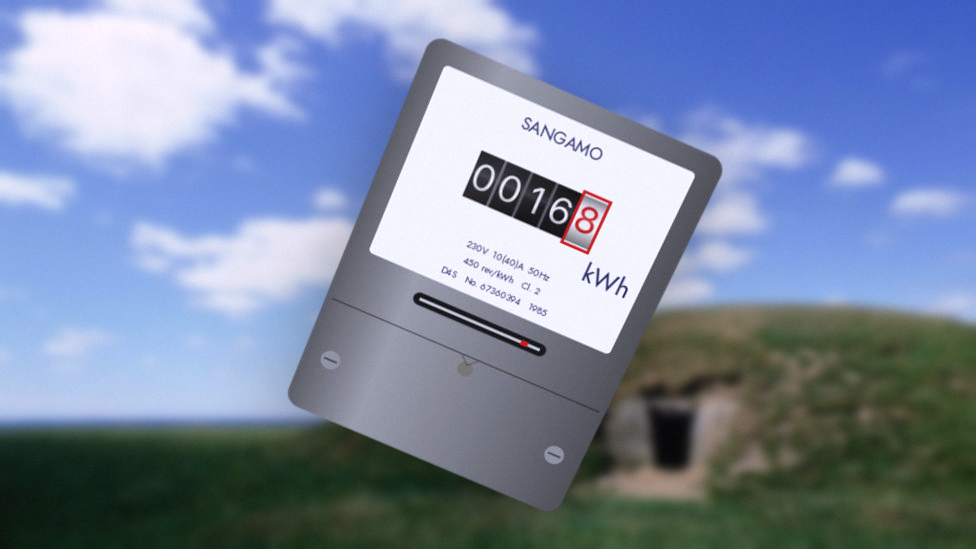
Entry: {"value": 16.8, "unit": "kWh"}
